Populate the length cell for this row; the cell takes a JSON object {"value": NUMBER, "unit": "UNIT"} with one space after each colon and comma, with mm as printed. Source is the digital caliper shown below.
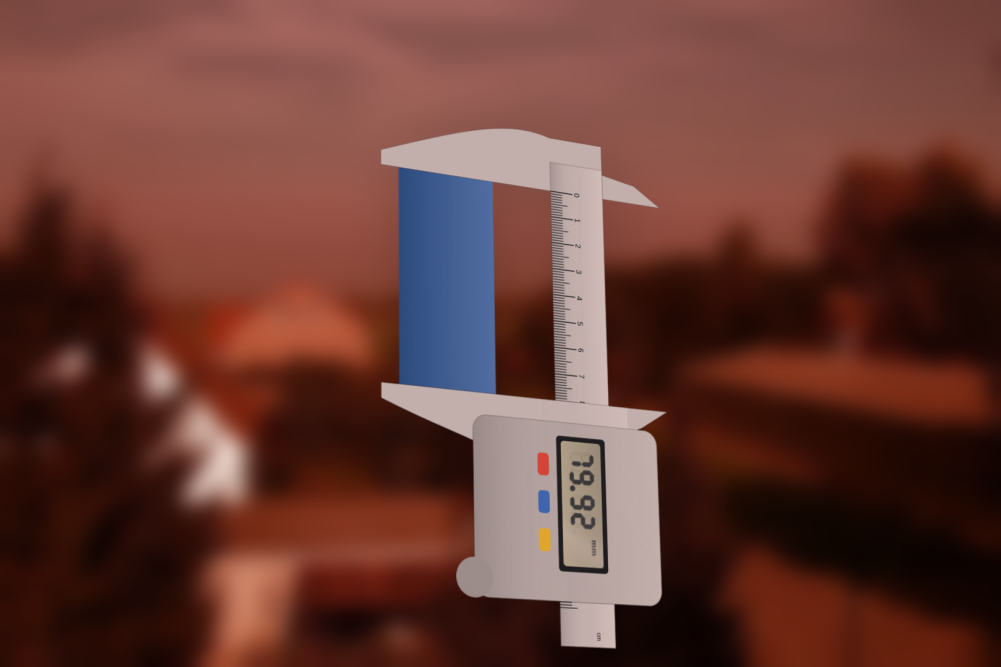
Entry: {"value": 79.92, "unit": "mm"}
